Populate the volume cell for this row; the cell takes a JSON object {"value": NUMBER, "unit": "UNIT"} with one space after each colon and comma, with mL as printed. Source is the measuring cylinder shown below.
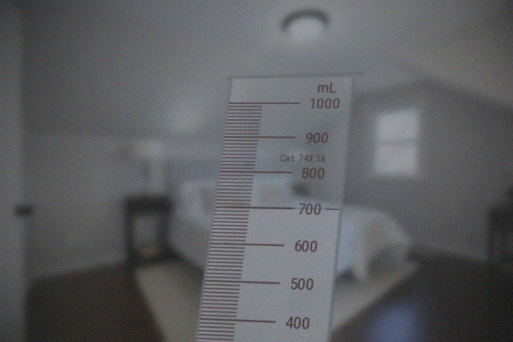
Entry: {"value": 700, "unit": "mL"}
